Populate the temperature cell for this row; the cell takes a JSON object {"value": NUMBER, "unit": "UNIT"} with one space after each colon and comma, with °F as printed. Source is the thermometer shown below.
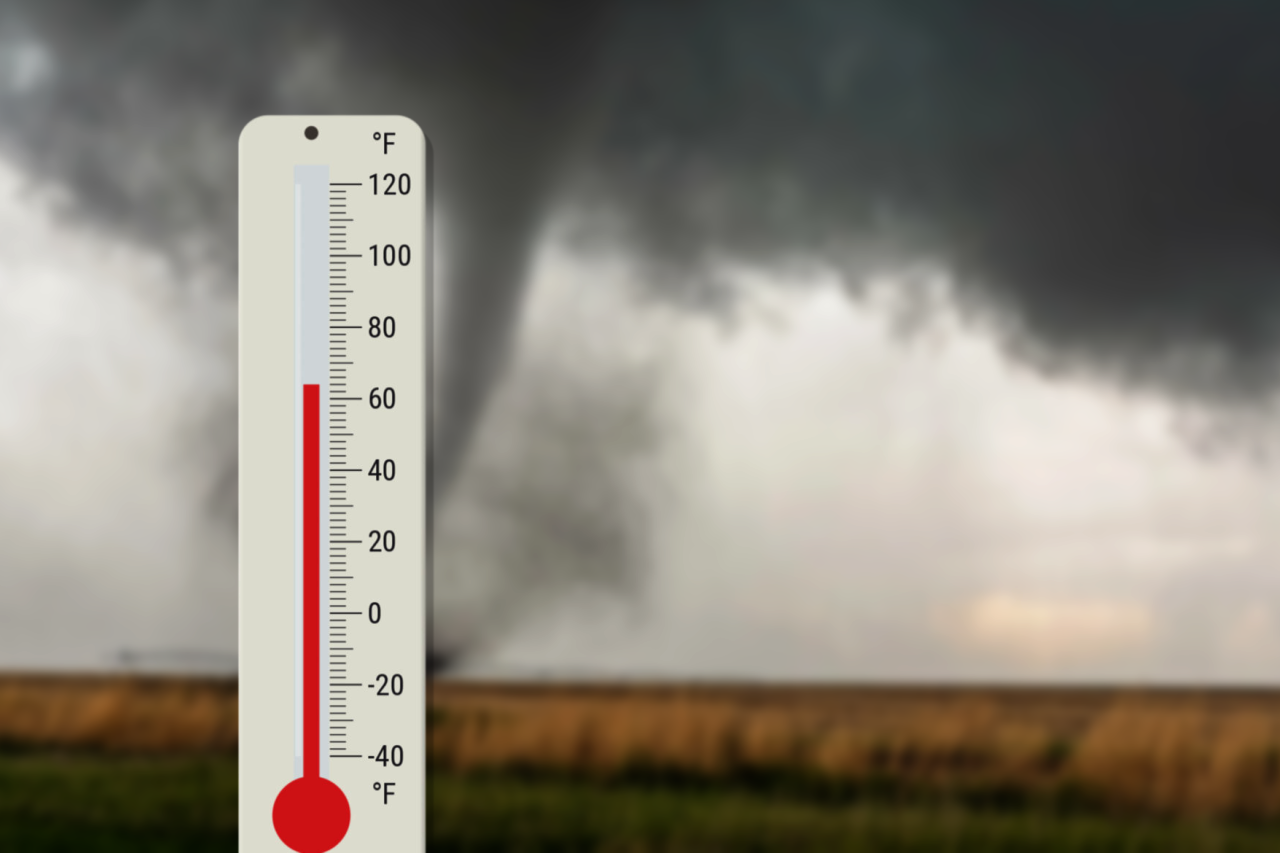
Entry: {"value": 64, "unit": "°F"}
